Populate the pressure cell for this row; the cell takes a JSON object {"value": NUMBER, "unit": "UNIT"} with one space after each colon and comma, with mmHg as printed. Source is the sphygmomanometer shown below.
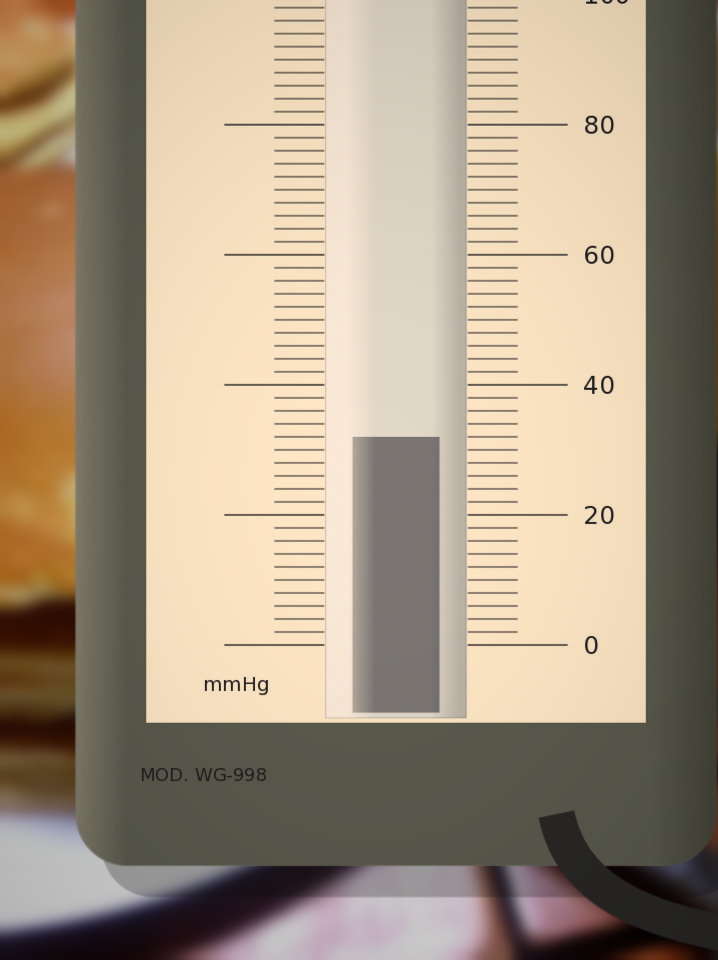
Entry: {"value": 32, "unit": "mmHg"}
